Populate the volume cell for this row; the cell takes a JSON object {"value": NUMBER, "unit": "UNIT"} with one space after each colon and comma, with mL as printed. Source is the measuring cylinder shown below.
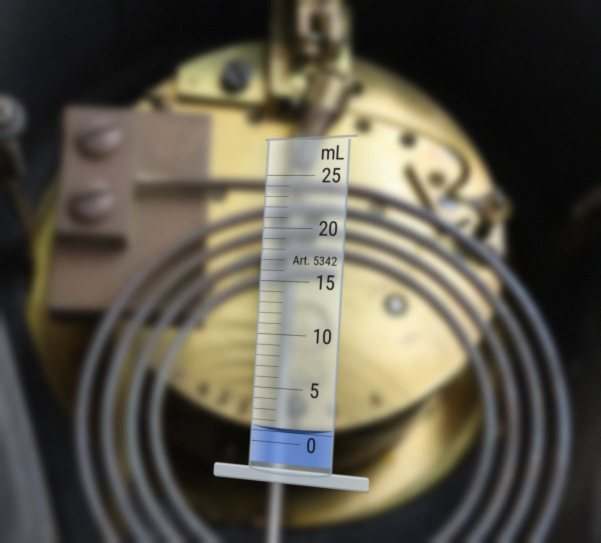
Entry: {"value": 1, "unit": "mL"}
